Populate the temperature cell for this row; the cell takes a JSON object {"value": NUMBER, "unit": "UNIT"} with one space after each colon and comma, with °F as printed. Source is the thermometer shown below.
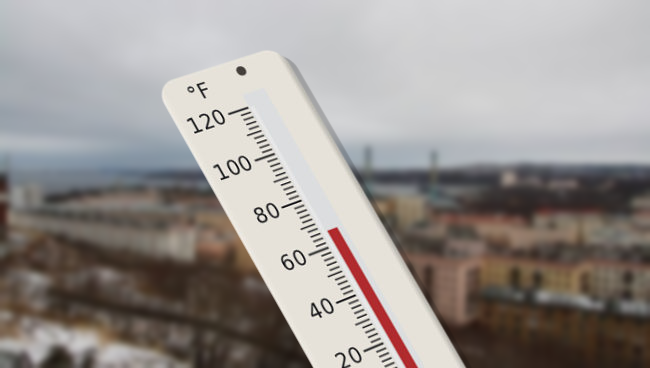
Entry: {"value": 66, "unit": "°F"}
